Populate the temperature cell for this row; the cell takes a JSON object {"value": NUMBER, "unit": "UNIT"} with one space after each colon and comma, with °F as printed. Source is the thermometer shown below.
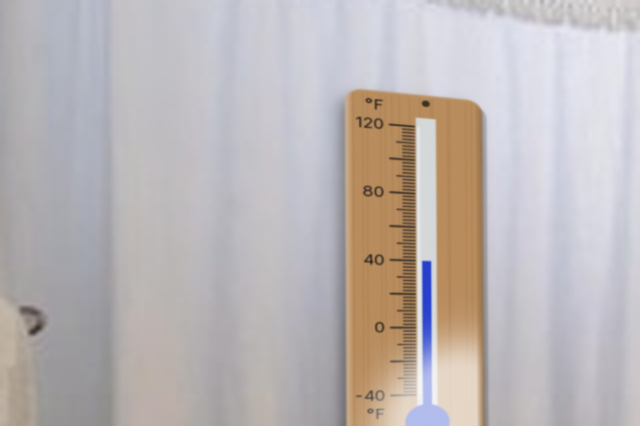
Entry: {"value": 40, "unit": "°F"}
